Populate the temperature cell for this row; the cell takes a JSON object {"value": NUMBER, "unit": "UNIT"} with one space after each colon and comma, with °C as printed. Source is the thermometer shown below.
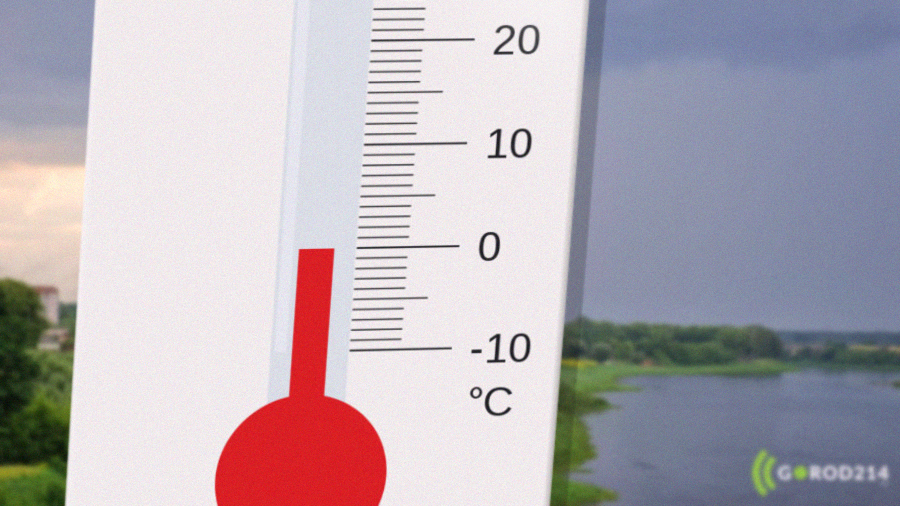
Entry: {"value": 0, "unit": "°C"}
